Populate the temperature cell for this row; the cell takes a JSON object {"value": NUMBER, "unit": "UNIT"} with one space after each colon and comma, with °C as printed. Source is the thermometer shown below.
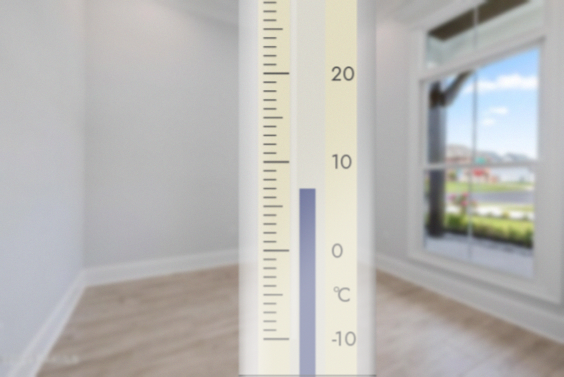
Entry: {"value": 7, "unit": "°C"}
